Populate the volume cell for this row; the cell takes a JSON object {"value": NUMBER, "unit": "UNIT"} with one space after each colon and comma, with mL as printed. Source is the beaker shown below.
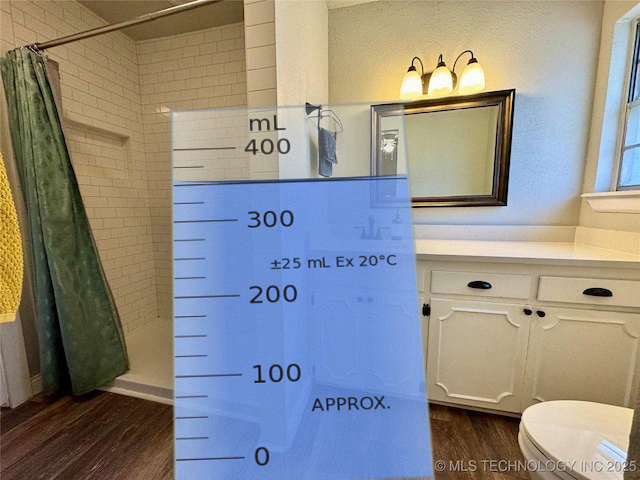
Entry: {"value": 350, "unit": "mL"}
